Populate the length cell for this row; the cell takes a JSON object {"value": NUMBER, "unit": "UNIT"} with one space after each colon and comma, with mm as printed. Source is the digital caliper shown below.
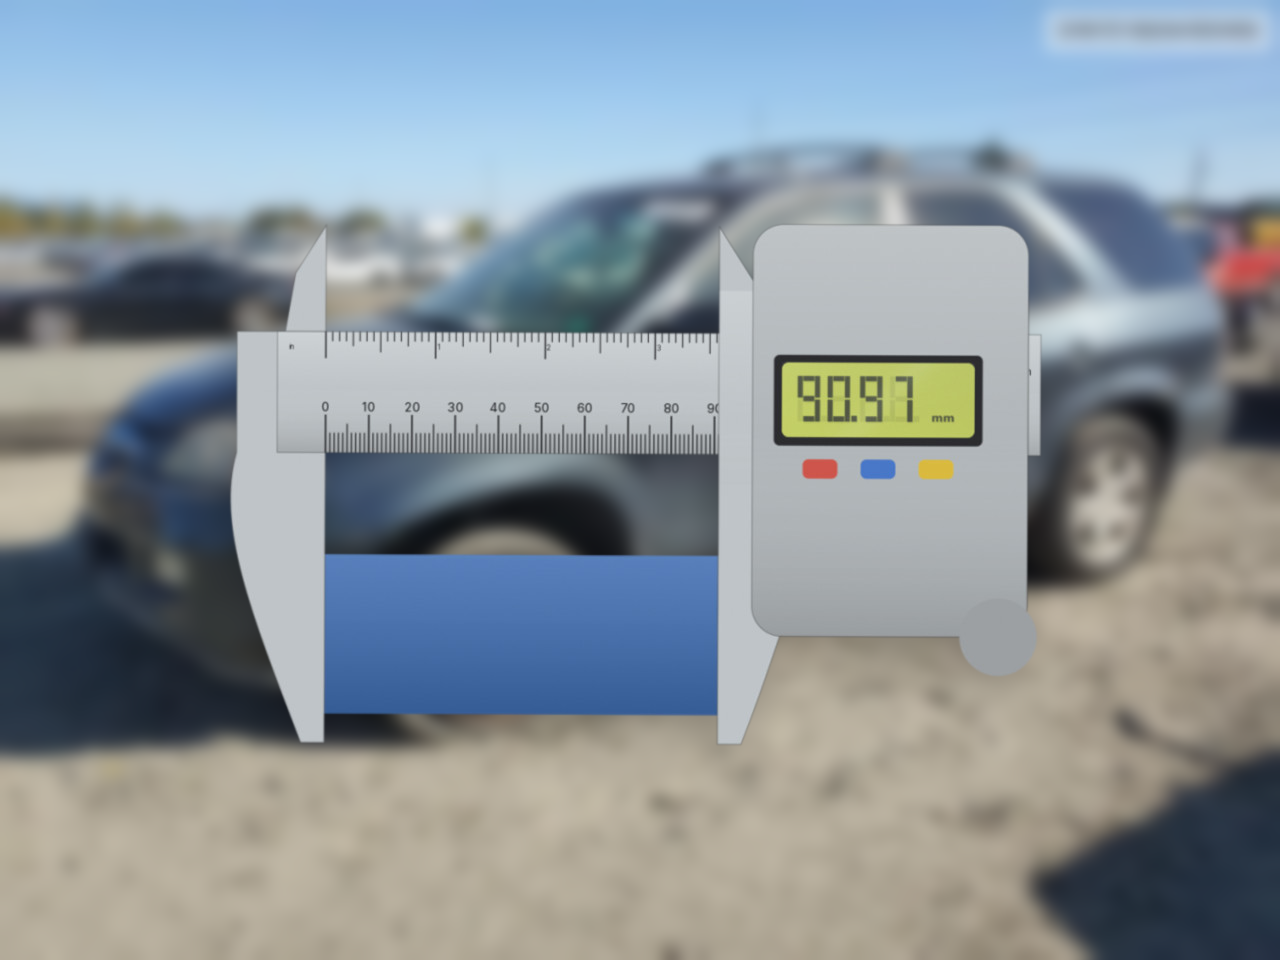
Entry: {"value": 90.97, "unit": "mm"}
